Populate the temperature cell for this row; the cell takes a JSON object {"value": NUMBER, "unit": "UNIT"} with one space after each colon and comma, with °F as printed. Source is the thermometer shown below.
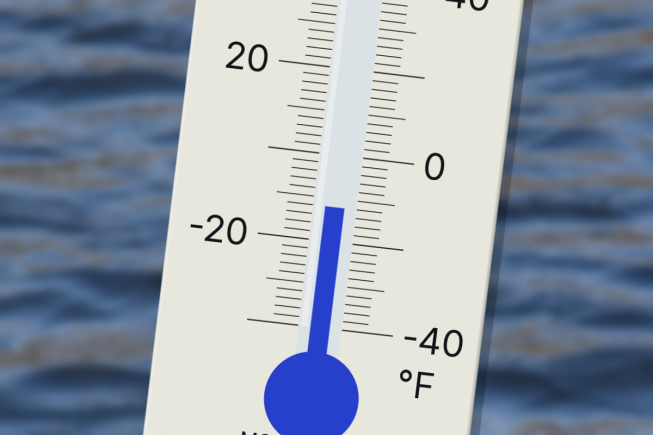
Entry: {"value": -12, "unit": "°F"}
